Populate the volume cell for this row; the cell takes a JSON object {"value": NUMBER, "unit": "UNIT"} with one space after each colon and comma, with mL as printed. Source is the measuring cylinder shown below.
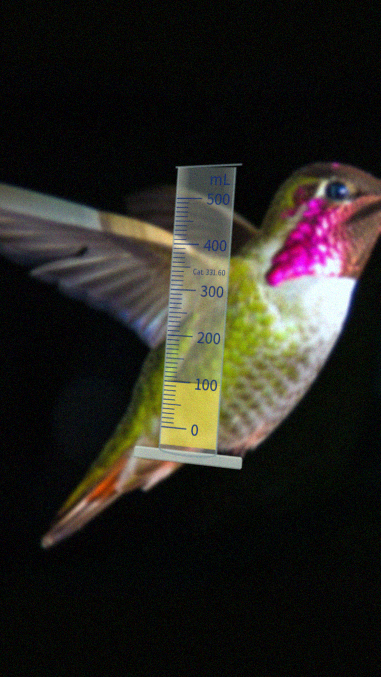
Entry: {"value": 100, "unit": "mL"}
